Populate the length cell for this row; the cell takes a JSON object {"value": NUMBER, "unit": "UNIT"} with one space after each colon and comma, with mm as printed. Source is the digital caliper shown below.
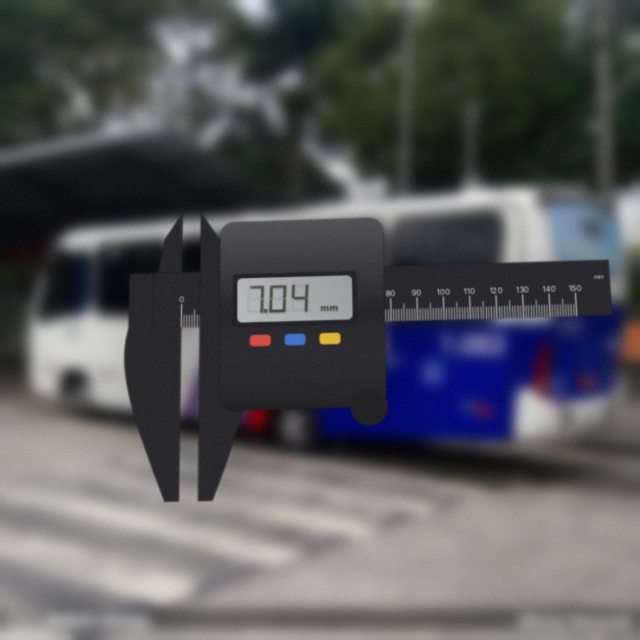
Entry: {"value": 7.04, "unit": "mm"}
